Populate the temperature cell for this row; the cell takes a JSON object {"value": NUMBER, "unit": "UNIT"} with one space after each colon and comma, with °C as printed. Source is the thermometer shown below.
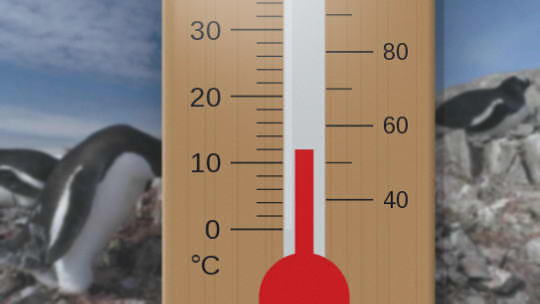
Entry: {"value": 12, "unit": "°C"}
